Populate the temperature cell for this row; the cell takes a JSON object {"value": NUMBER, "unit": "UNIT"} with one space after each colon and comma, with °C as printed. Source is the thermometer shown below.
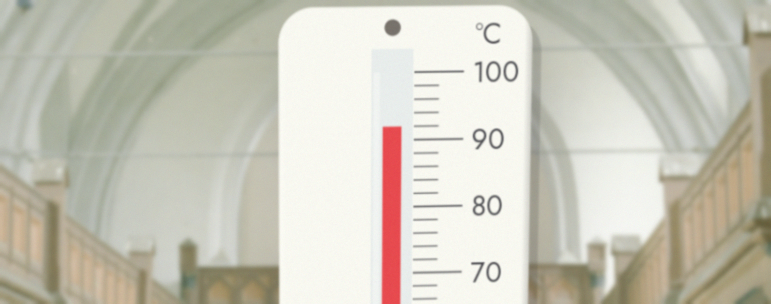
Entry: {"value": 92, "unit": "°C"}
